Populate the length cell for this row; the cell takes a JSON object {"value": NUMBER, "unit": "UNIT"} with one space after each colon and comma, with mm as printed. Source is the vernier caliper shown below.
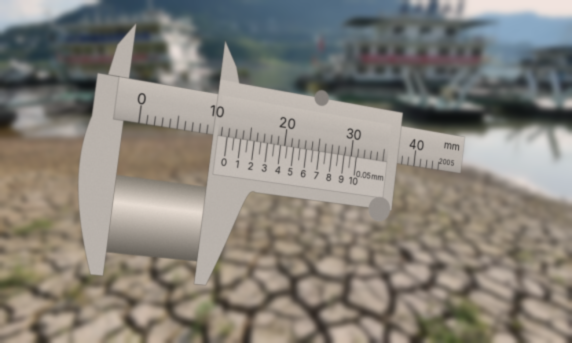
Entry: {"value": 11.8, "unit": "mm"}
